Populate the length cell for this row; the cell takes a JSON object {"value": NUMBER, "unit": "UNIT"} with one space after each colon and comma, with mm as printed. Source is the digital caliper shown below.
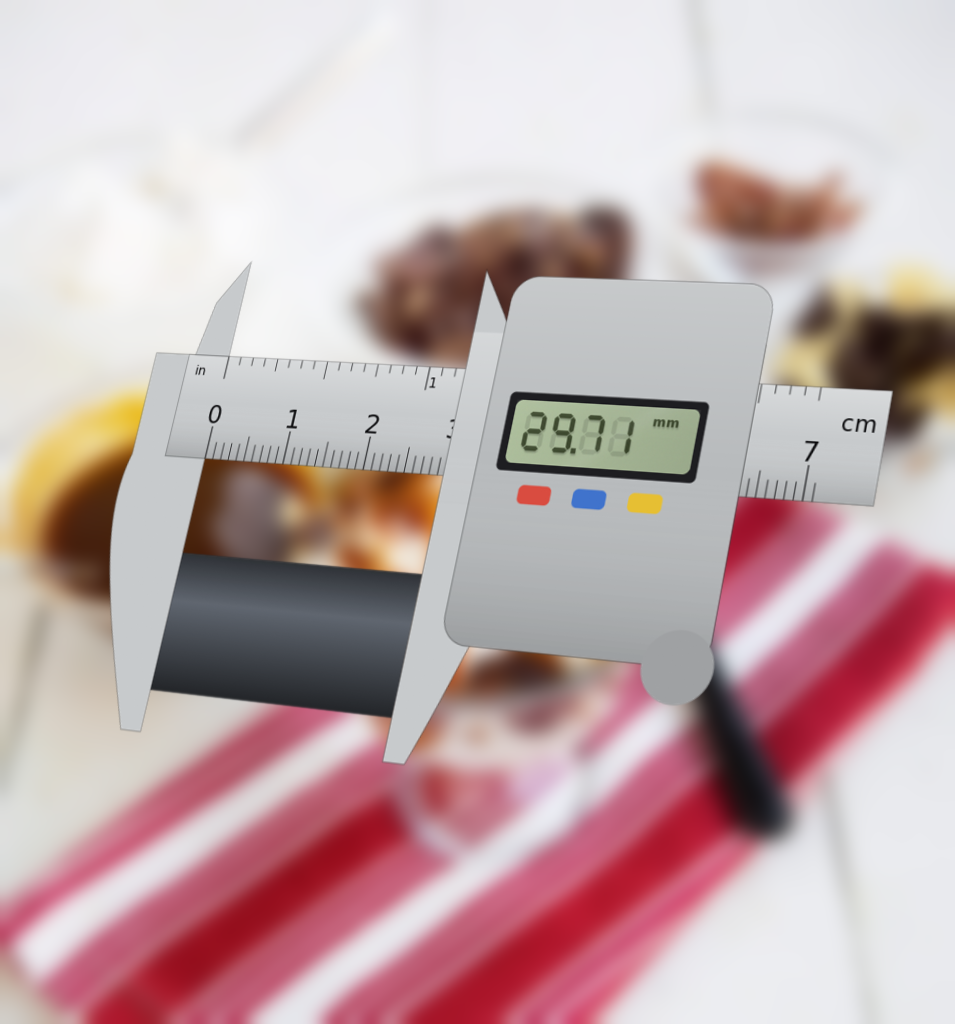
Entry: {"value": 29.71, "unit": "mm"}
